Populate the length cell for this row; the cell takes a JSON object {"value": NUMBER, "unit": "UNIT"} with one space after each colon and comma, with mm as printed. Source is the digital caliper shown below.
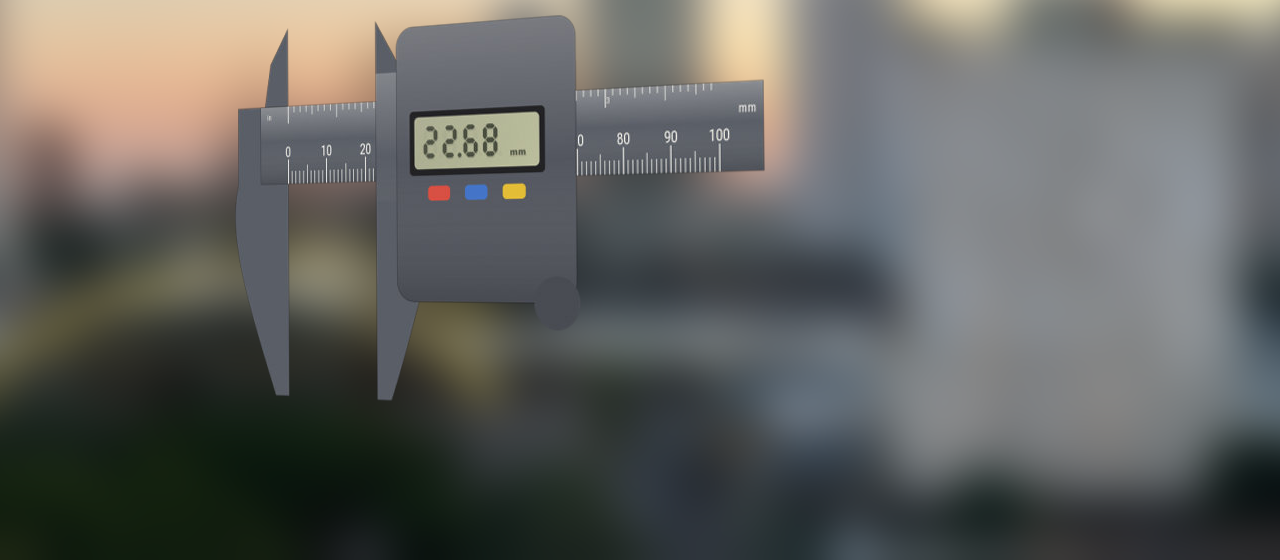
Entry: {"value": 22.68, "unit": "mm"}
